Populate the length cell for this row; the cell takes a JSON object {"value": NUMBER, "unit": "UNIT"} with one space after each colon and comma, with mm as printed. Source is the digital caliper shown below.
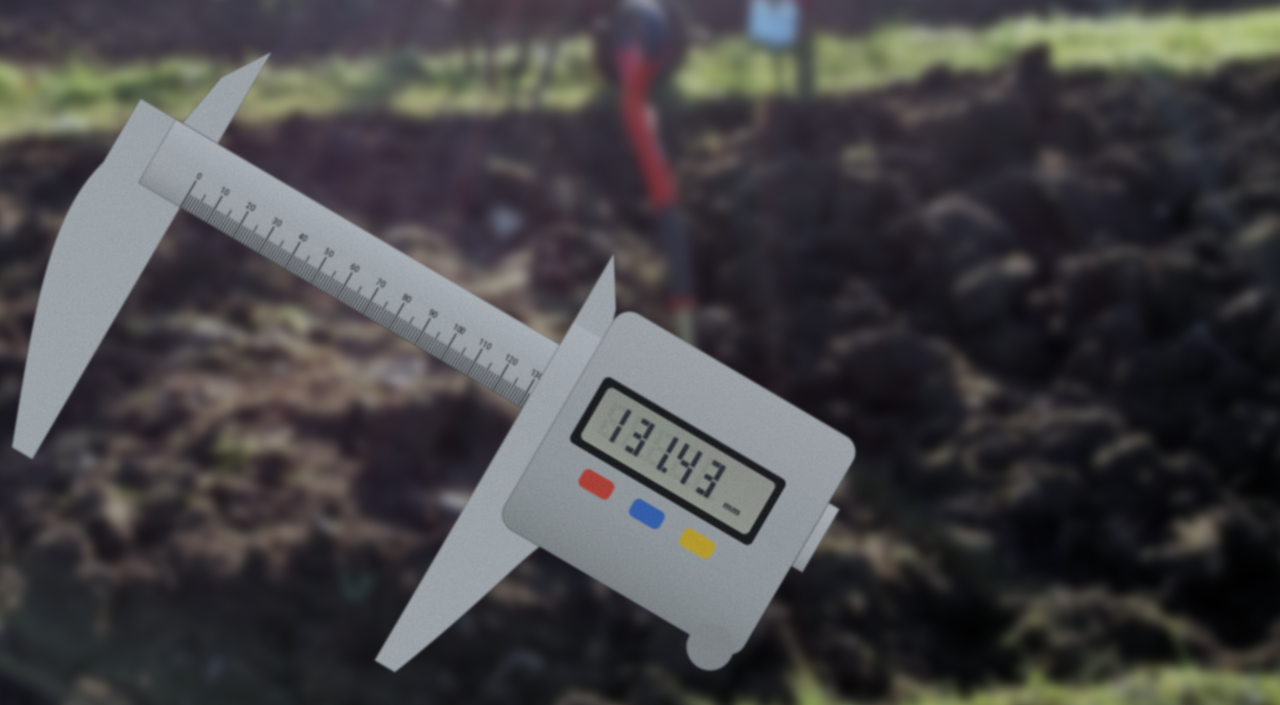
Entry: {"value": 131.43, "unit": "mm"}
